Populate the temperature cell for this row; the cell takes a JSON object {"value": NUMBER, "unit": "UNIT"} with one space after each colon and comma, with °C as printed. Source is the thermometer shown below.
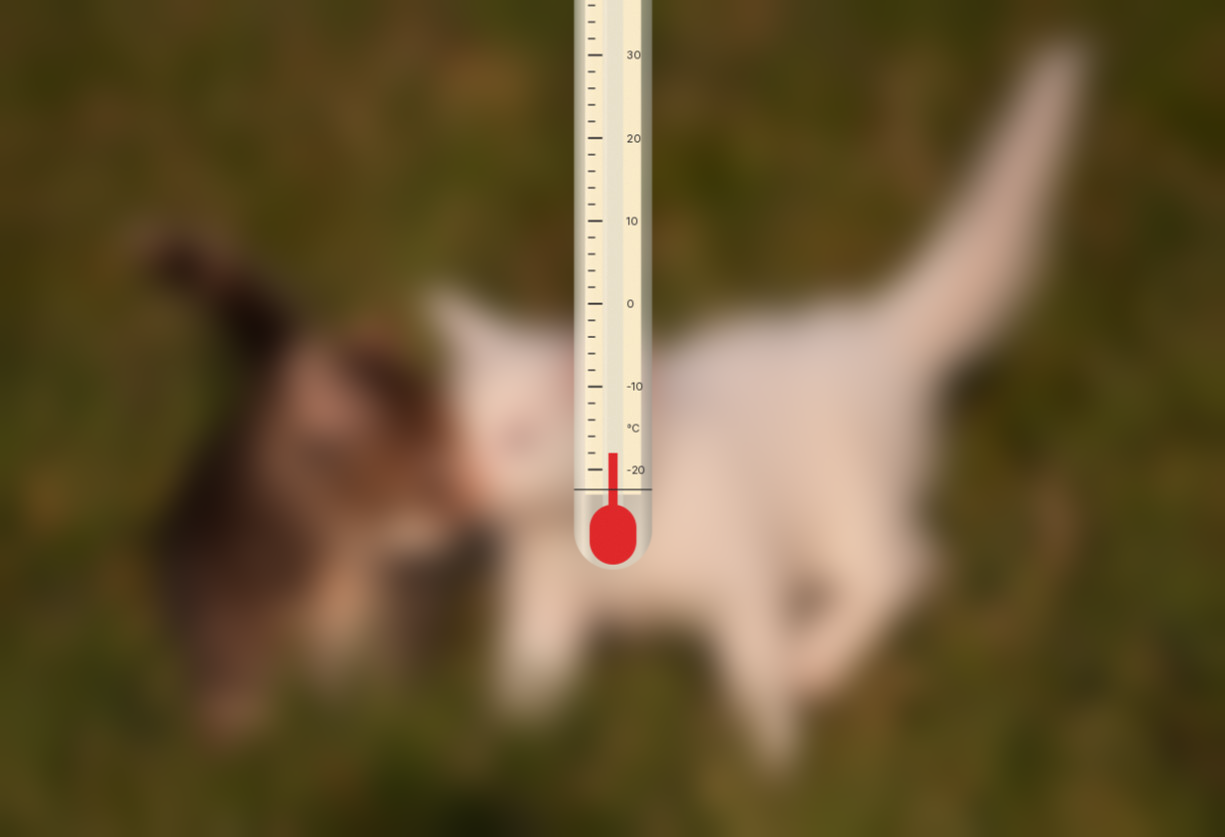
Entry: {"value": -18, "unit": "°C"}
